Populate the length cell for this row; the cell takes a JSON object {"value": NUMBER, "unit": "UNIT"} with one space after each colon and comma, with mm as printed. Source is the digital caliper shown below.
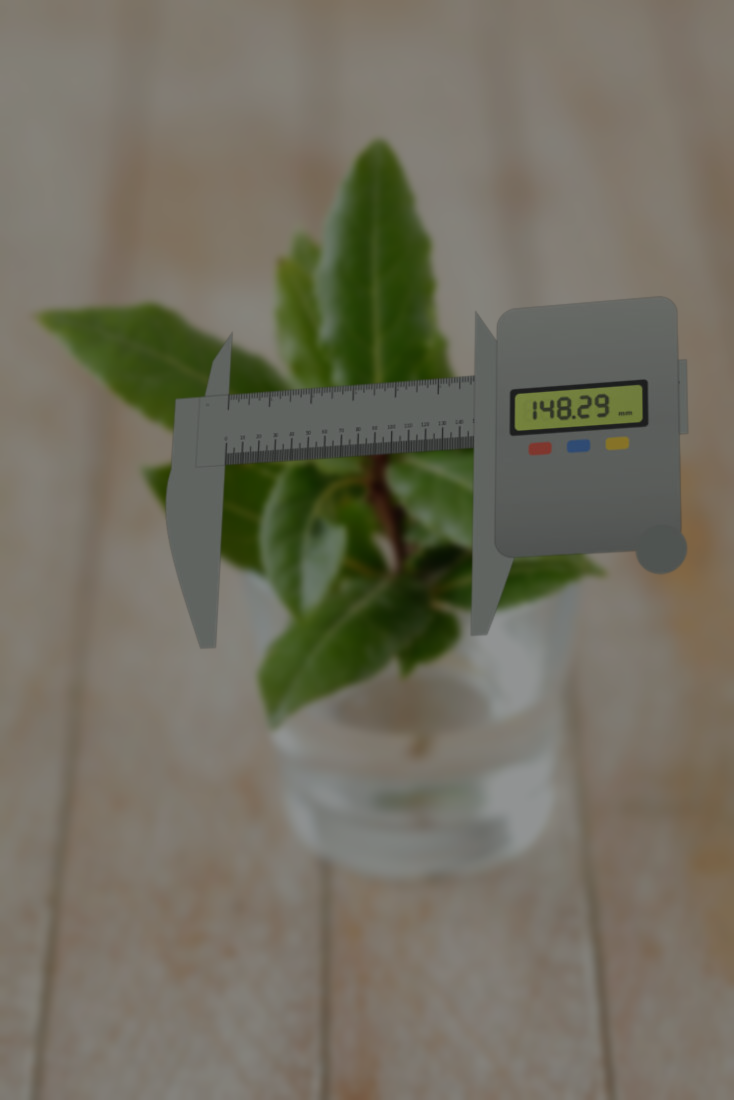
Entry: {"value": 148.29, "unit": "mm"}
